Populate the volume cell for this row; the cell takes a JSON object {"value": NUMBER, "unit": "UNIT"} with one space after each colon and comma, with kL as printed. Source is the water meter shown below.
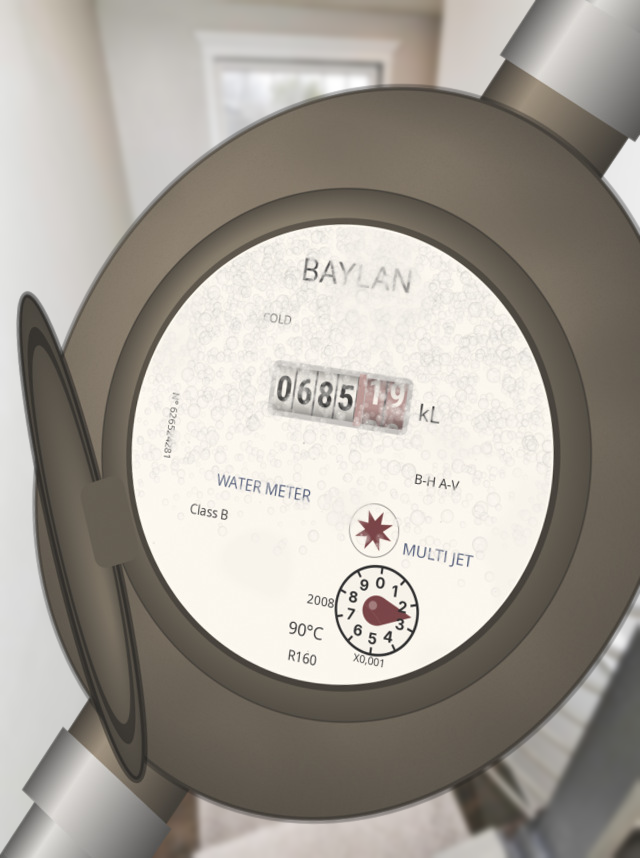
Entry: {"value": 685.192, "unit": "kL"}
